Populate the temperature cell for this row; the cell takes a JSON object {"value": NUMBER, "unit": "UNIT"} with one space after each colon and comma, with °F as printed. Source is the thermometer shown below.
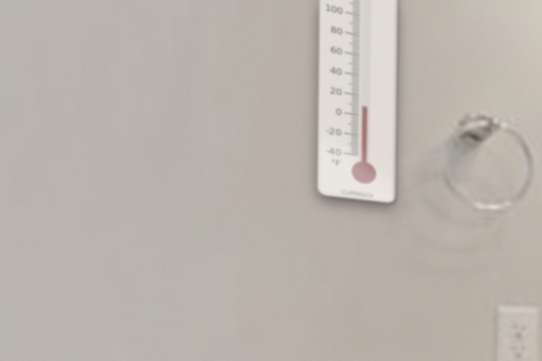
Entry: {"value": 10, "unit": "°F"}
